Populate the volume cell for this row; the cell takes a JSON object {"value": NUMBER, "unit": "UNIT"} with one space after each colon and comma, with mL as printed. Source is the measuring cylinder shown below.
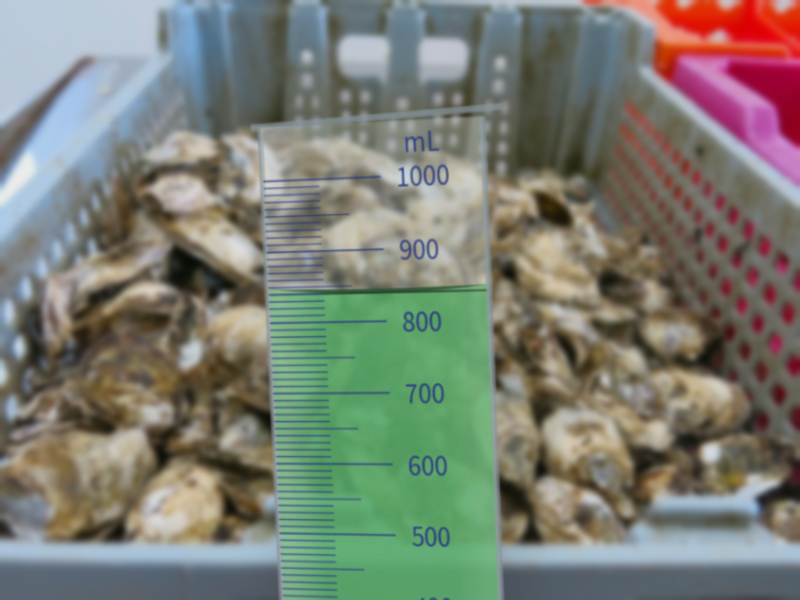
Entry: {"value": 840, "unit": "mL"}
